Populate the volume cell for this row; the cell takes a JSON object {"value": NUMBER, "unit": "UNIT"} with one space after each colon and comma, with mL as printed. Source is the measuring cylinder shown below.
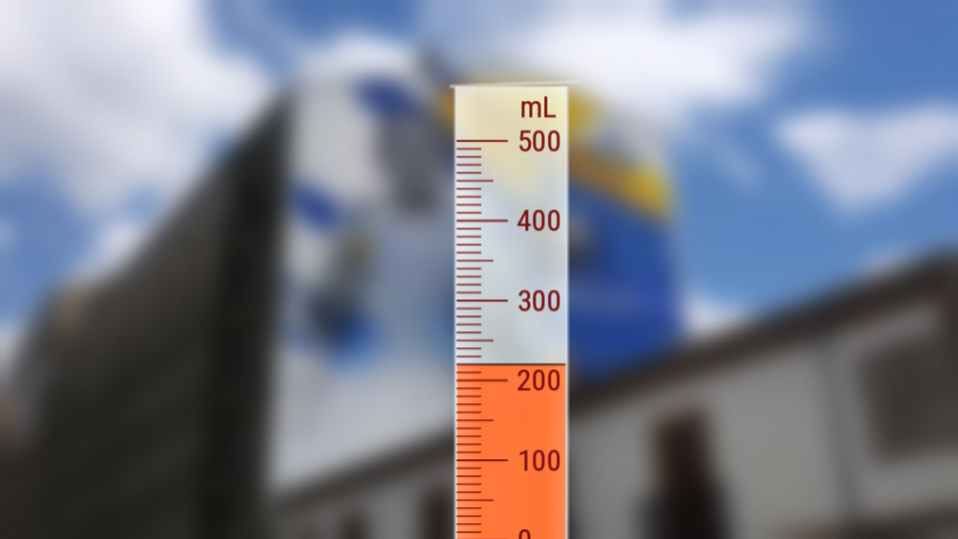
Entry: {"value": 220, "unit": "mL"}
